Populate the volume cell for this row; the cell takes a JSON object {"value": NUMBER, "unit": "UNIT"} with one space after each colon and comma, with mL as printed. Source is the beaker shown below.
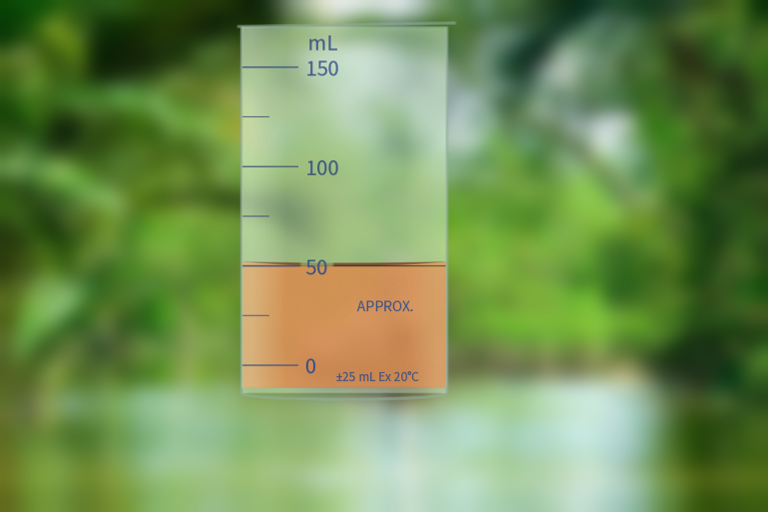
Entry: {"value": 50, "unit": "mL"}
